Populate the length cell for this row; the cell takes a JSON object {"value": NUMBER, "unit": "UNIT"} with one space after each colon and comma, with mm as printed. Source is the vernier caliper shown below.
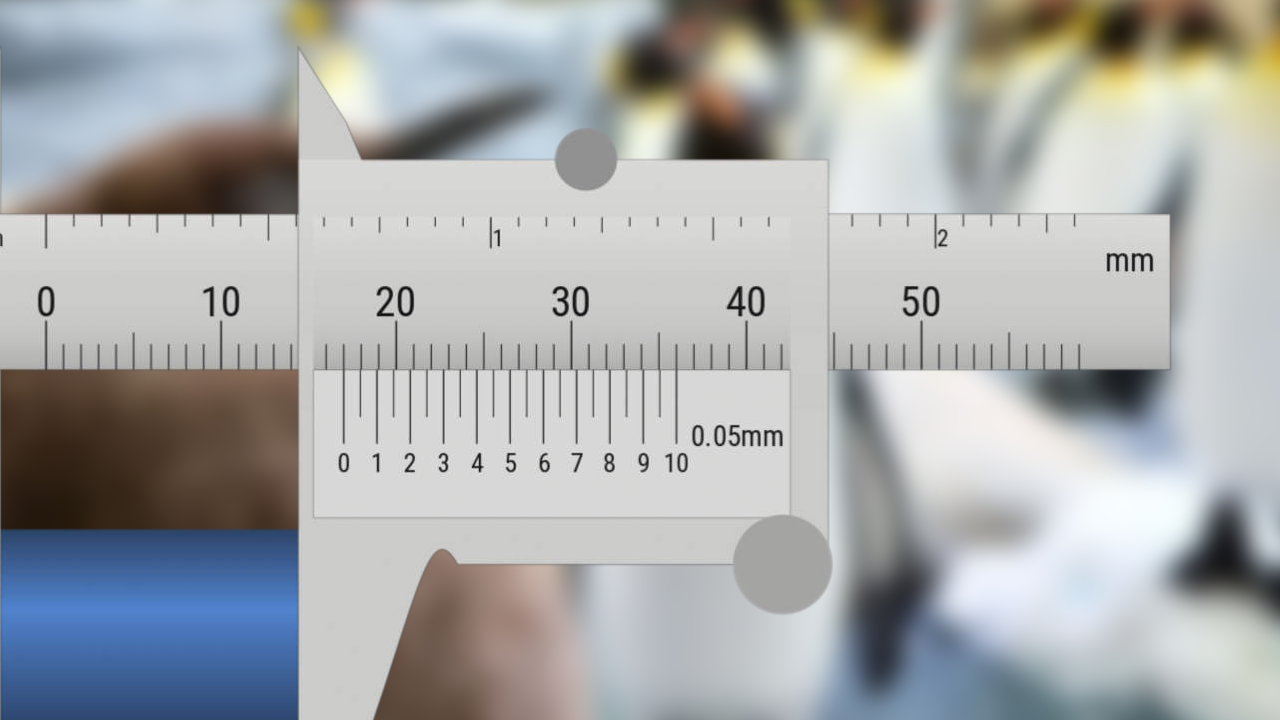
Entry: {"value": 17.0, "unit": "mm"}
